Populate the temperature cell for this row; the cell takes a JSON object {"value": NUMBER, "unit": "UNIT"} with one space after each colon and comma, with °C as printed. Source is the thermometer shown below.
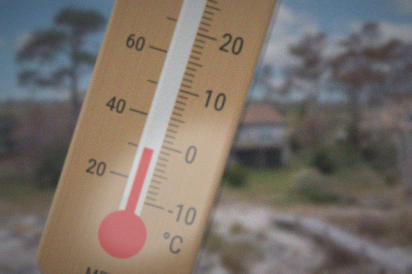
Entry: {"value": -1, "unit": "°C"}
